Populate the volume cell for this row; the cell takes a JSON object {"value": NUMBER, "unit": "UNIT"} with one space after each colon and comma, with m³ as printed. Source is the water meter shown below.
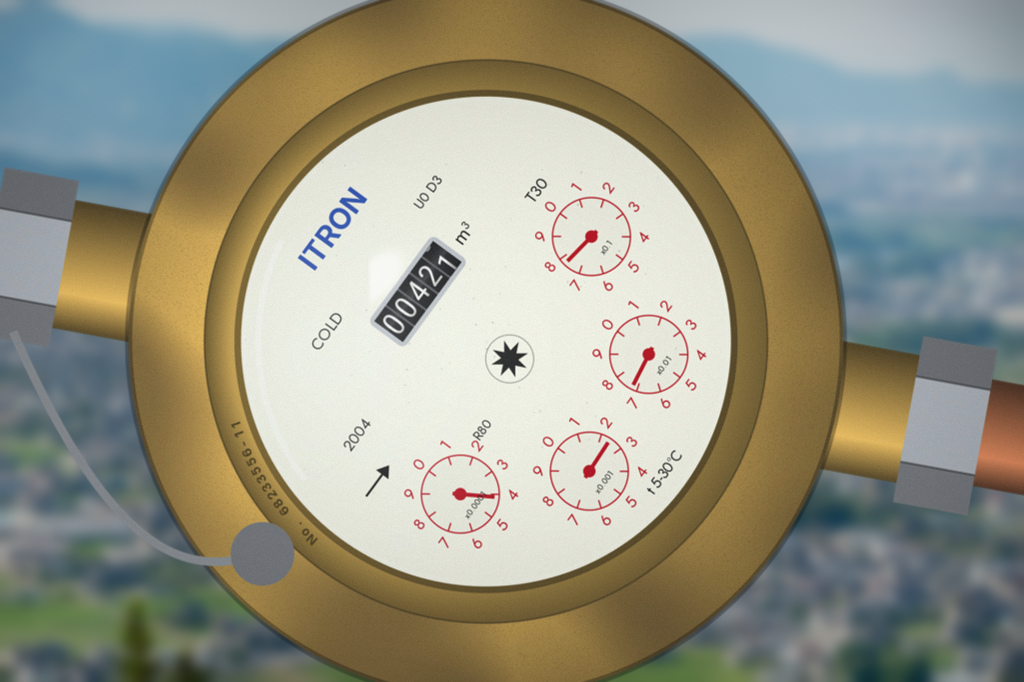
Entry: {"value": 420.7724, "unit": "m³"}
